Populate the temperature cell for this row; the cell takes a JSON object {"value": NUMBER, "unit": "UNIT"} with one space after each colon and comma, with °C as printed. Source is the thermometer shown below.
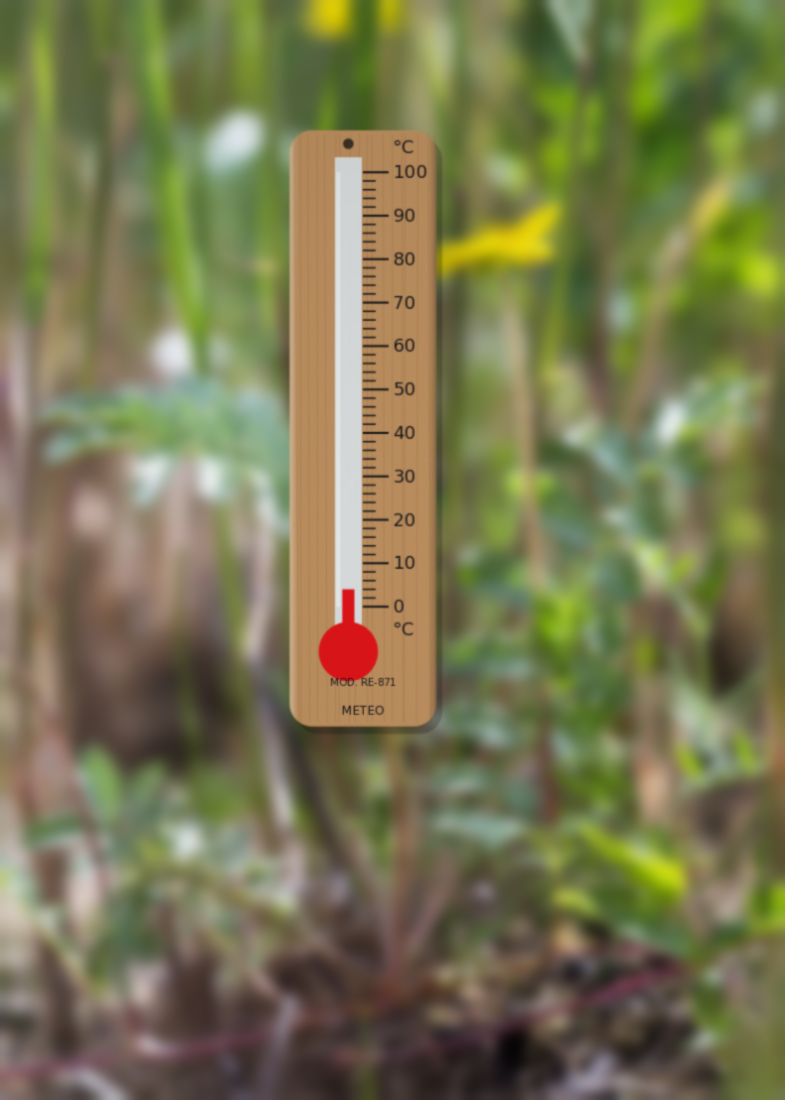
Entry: {"value": 4, "unit": "°C"}
